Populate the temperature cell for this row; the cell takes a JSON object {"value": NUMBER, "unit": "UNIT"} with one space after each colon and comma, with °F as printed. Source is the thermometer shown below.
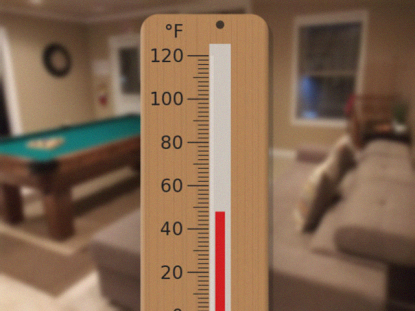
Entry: {"value": 48, "unit": "°F"}
